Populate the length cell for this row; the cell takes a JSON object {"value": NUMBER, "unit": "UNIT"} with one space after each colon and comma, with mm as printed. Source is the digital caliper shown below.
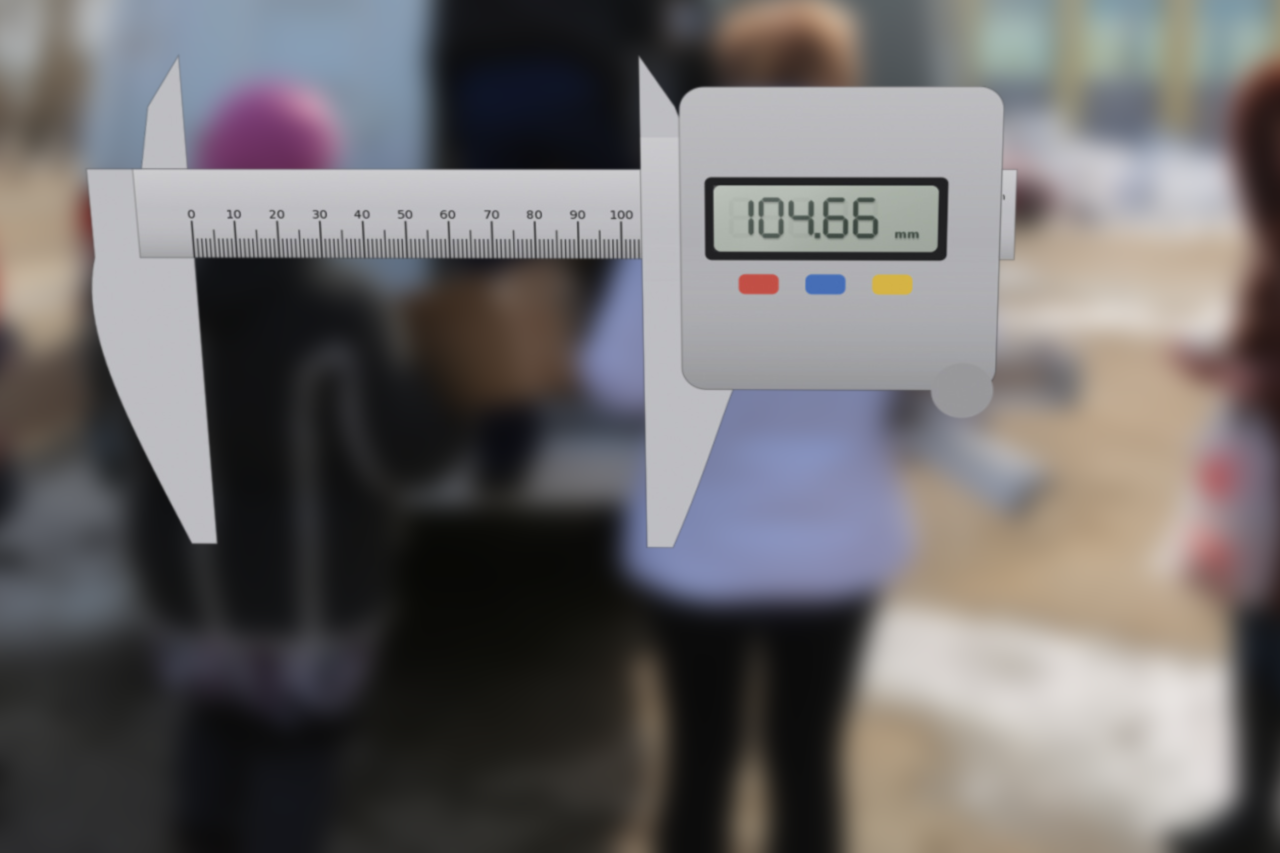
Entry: {"value": 104.66, "unit": "mm"}
